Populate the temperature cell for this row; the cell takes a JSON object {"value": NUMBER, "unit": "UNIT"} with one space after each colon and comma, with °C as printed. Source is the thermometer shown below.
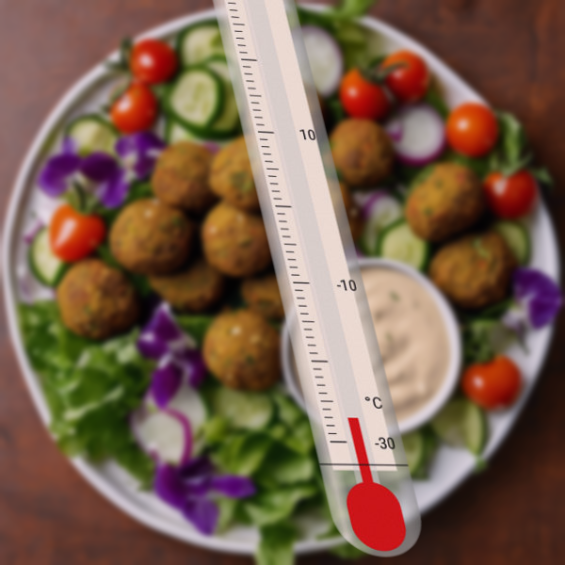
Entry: {"value": -27, "unit": "°C"}
